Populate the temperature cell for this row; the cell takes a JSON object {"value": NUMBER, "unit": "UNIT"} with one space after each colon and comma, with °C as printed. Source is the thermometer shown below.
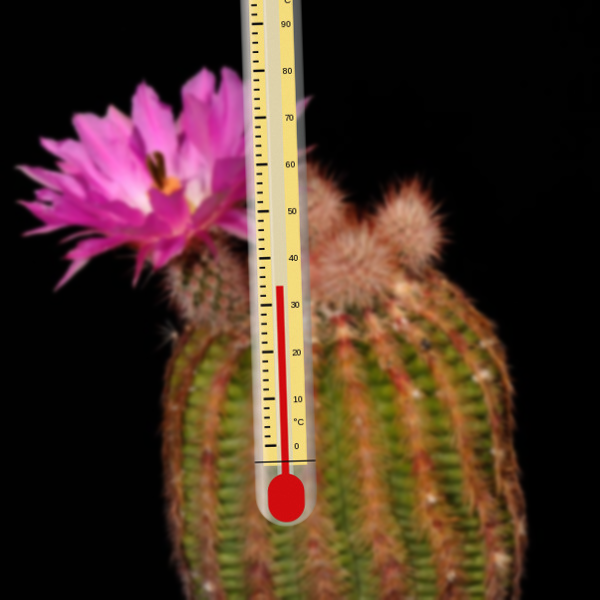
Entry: {"value": 34, "unit": "°C"}
